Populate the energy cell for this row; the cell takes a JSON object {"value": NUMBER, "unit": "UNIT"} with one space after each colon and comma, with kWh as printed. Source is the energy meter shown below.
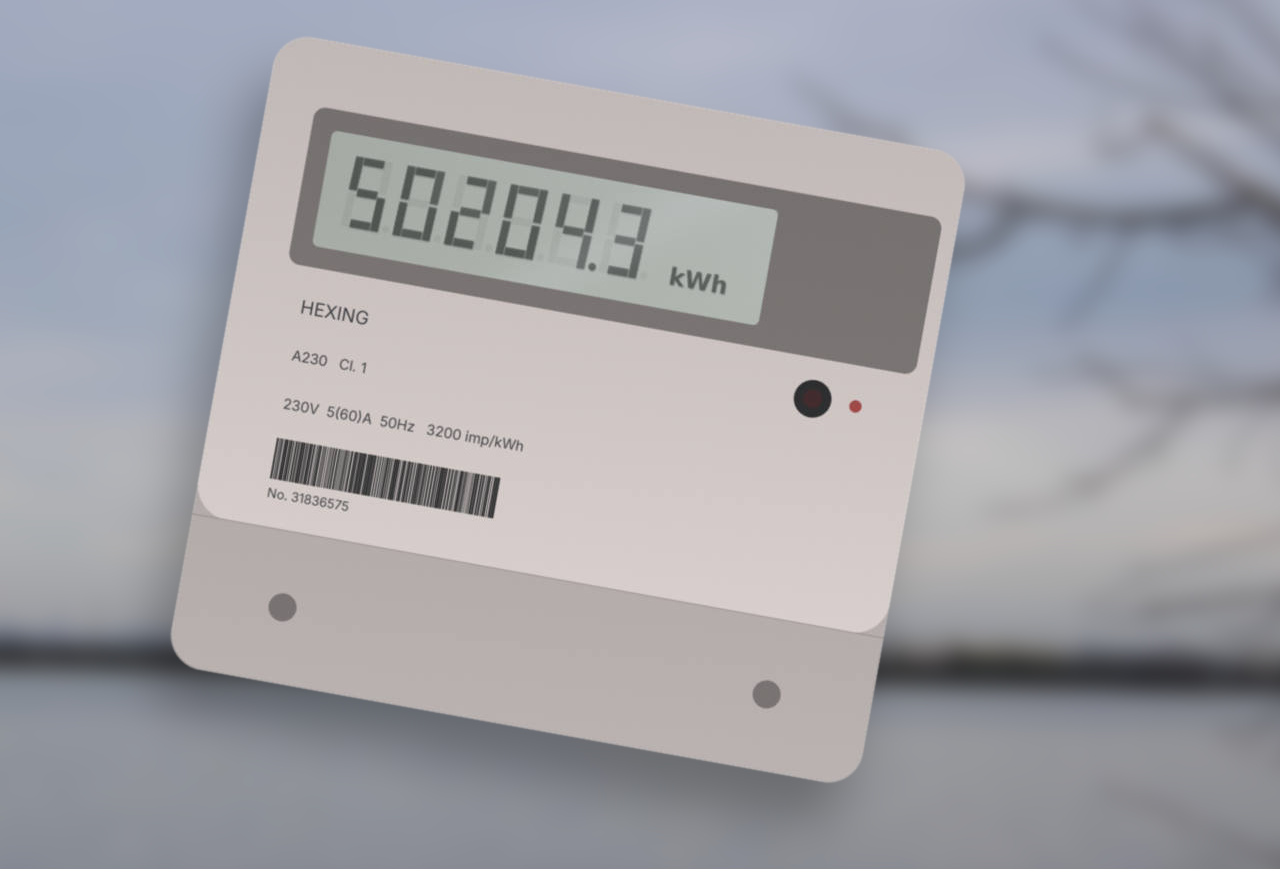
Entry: {"value": 50204.3, "unit": "kWh"}
